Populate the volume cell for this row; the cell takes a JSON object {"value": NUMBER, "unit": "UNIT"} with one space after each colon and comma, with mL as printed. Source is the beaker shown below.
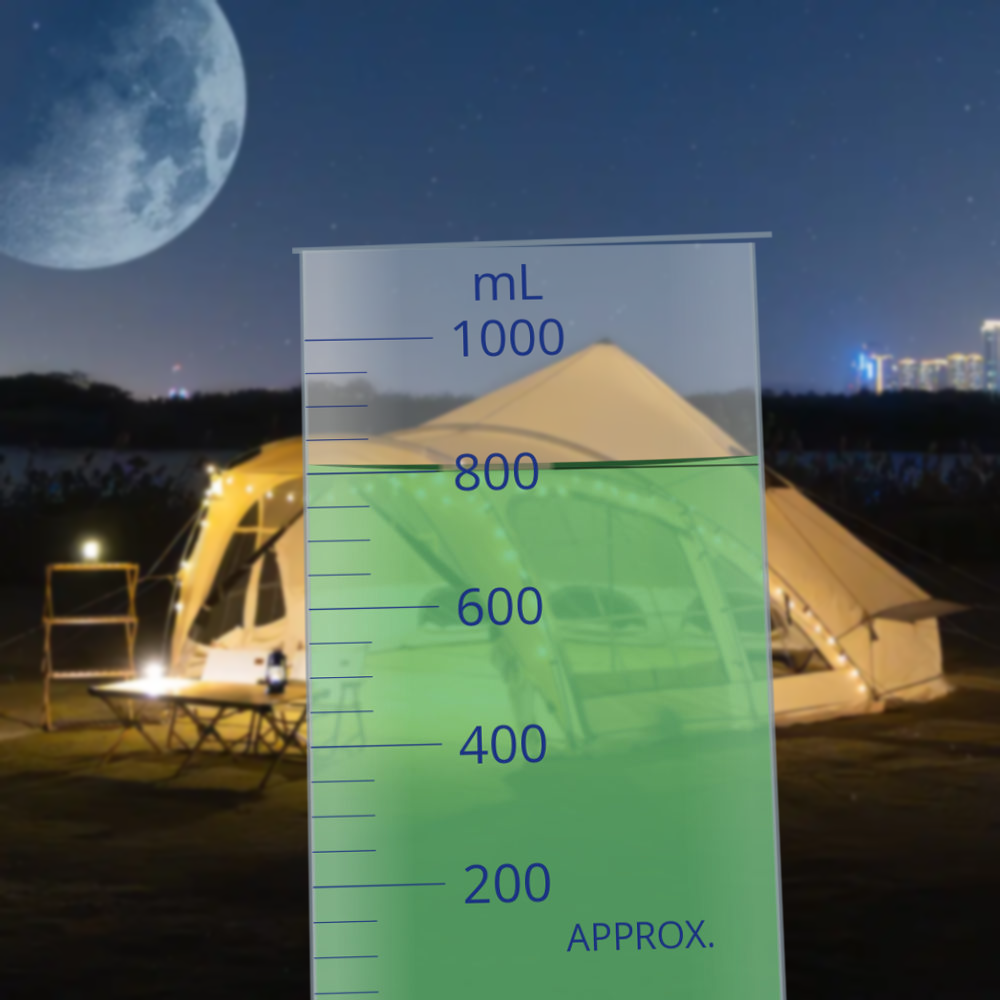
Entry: {"value": 800, "unit": "mL"}
